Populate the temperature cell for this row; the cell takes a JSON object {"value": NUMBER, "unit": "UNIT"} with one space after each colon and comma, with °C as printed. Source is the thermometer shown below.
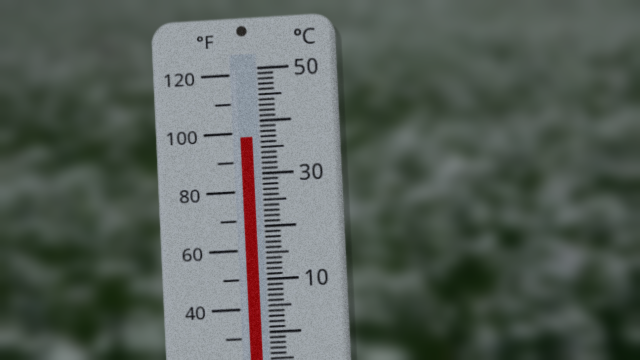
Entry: {"value": 37, "unit": "°C"}
